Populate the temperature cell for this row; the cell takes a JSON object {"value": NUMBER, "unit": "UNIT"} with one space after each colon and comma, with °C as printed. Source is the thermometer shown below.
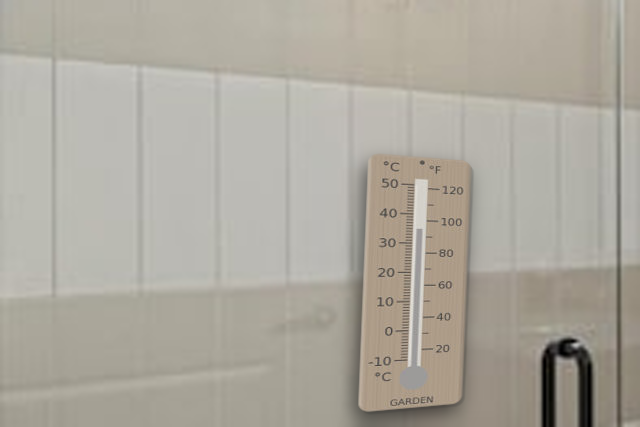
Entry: {"value": 35, "unit": "°C"}
